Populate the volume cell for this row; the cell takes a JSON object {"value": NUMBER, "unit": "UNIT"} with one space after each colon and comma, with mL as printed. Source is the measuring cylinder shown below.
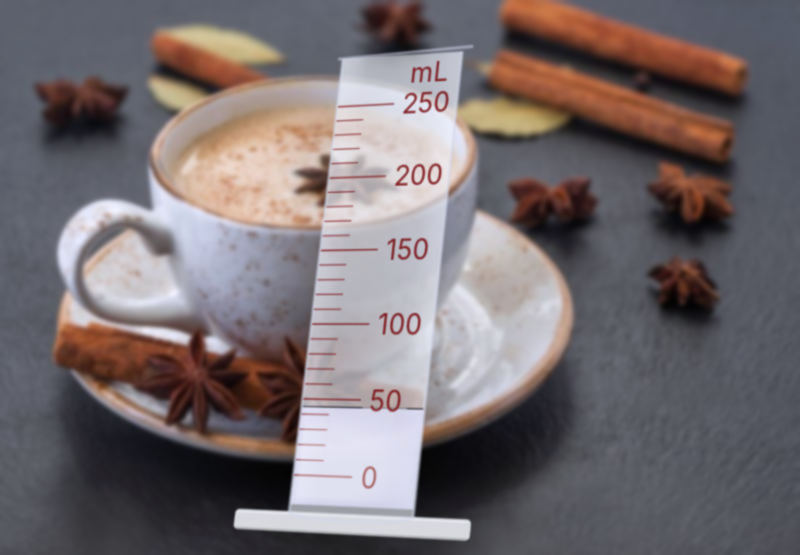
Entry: {"value": 45, "unit": "mL"}
